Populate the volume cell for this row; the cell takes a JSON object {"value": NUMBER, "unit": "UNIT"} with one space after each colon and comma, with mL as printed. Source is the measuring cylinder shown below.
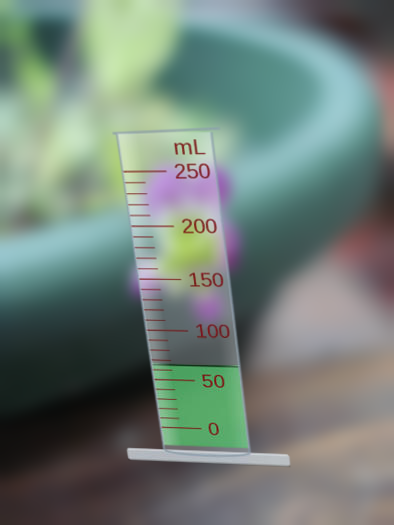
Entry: {"value": 65, "unit": "mL"}
